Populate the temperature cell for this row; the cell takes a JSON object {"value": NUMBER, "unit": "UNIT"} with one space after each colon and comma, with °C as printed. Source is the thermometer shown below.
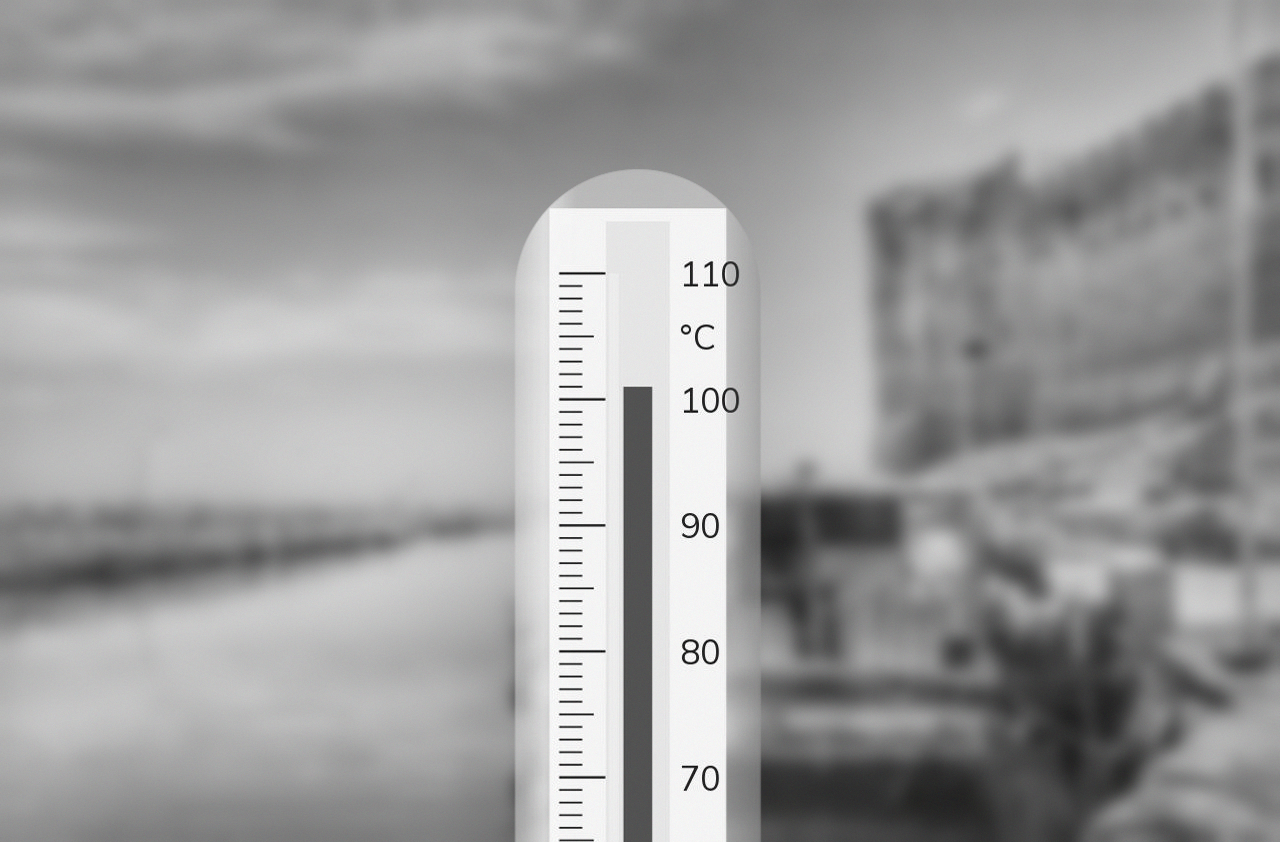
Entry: {"value": 101, "unit": "°C"}
